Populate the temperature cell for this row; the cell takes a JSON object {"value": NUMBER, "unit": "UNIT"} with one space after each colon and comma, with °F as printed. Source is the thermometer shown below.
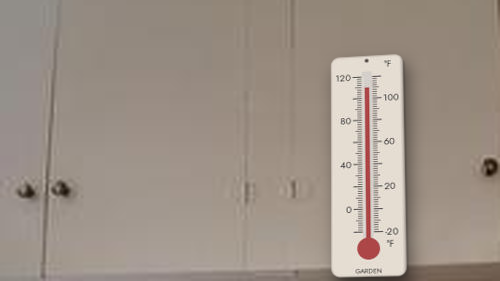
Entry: {"value": 110, "unit": "°F"}
